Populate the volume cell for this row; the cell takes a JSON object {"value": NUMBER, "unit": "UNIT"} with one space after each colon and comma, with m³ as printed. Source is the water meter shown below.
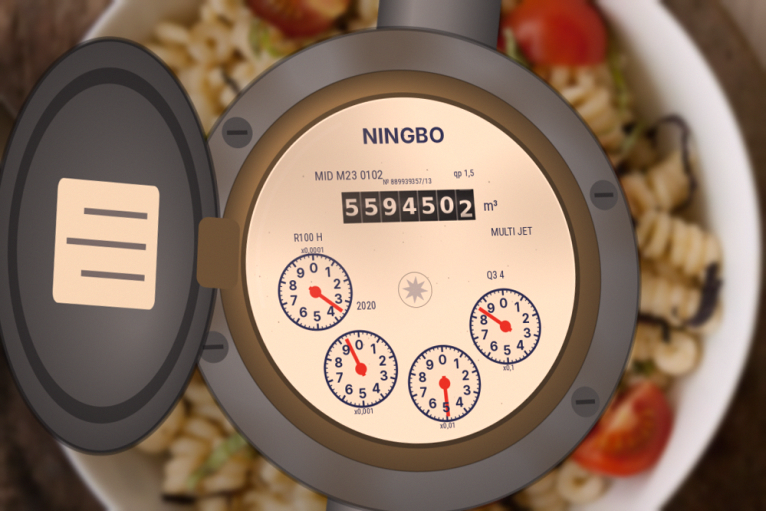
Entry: {"value": 5594501.8493, "unit": "m³"}
